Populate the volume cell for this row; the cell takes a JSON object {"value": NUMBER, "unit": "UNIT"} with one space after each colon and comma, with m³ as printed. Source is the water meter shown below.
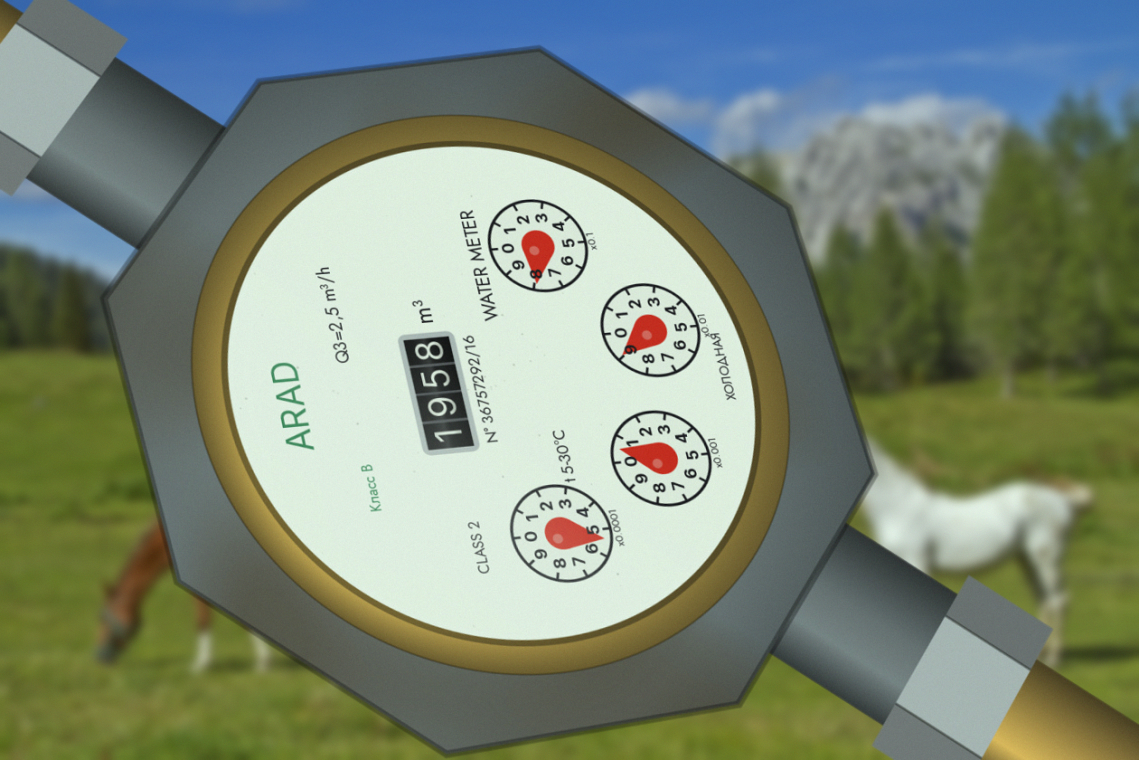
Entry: {"value": 1958.7905, "unit": "m³"}
